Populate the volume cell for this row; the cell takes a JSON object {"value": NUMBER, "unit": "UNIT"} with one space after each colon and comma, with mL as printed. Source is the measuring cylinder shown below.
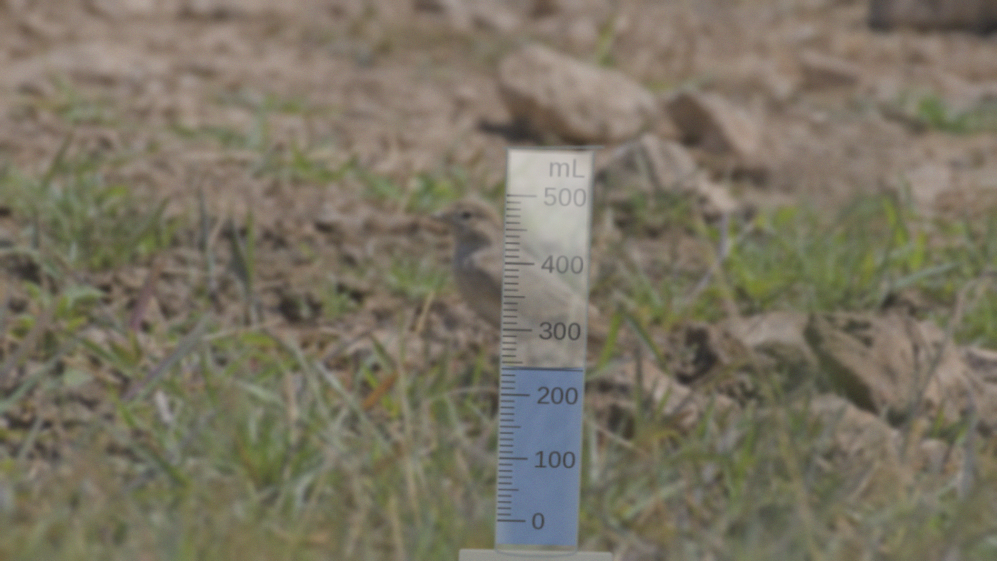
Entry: {"value": 240, "unit": "mL"}
